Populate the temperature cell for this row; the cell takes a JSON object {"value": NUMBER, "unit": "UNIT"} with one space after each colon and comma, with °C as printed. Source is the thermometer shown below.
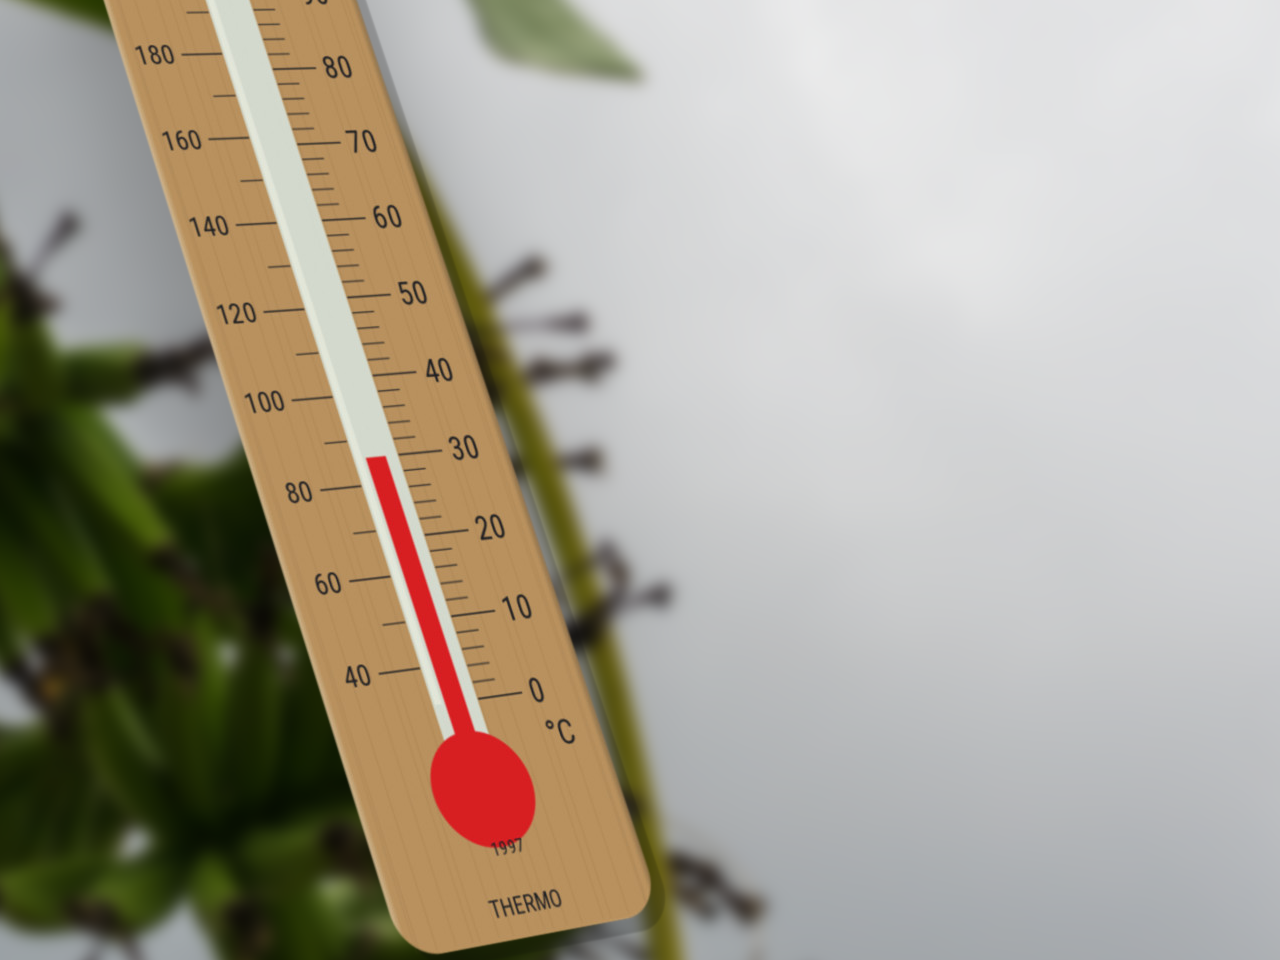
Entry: {"value": 30, "unit": "°C"}
